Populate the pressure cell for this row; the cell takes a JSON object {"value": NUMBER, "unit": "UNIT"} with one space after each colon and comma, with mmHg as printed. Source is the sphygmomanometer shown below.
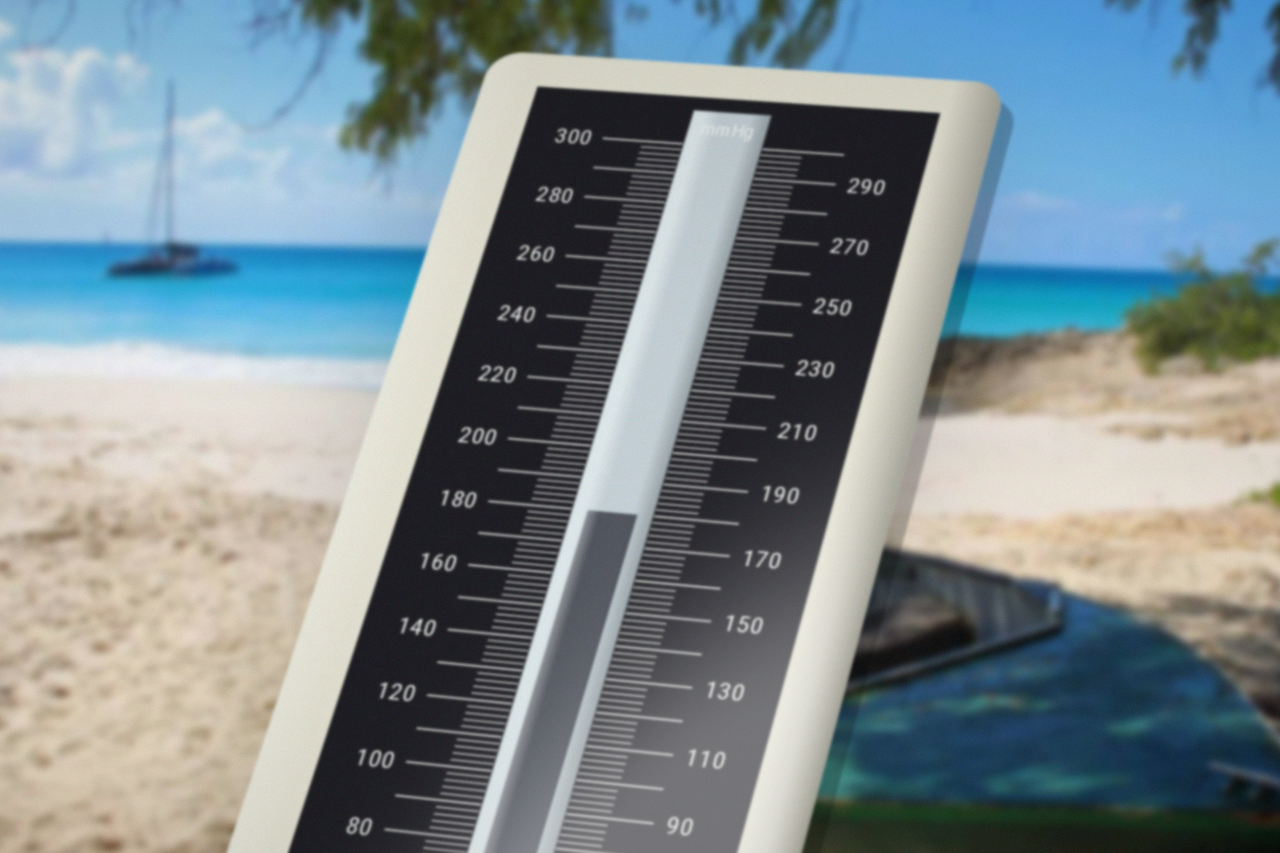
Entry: {"value": 180, "unit": "mmHg"}
